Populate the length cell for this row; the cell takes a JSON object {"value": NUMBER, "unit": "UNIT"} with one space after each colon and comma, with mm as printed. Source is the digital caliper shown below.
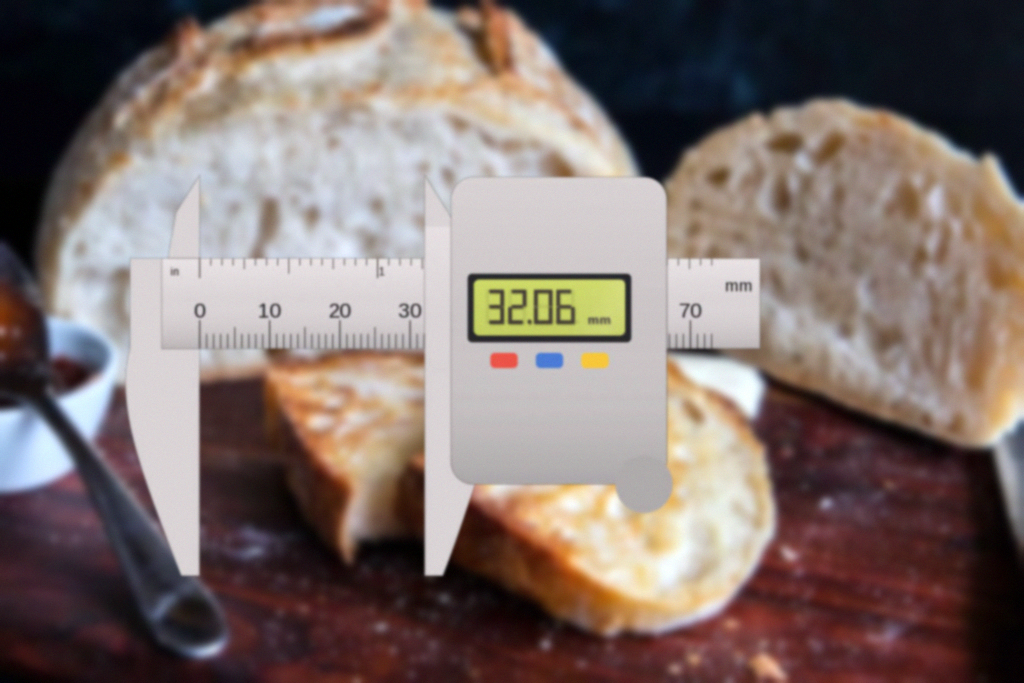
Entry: {"value": 32.06, "unit": "mm"}
